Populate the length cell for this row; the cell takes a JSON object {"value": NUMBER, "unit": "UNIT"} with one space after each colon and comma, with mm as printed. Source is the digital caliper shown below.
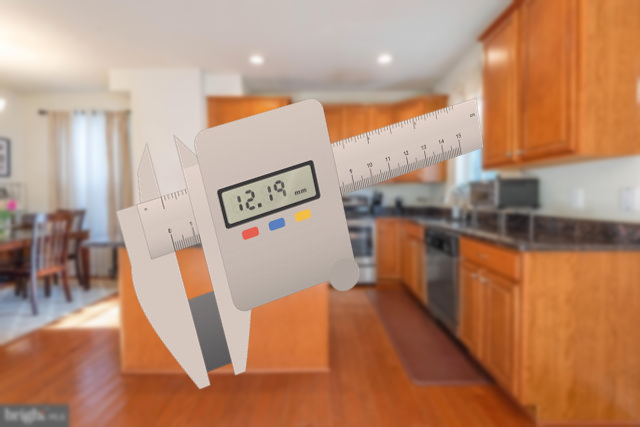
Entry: {"value": 12.19, "unit": "mm"}
